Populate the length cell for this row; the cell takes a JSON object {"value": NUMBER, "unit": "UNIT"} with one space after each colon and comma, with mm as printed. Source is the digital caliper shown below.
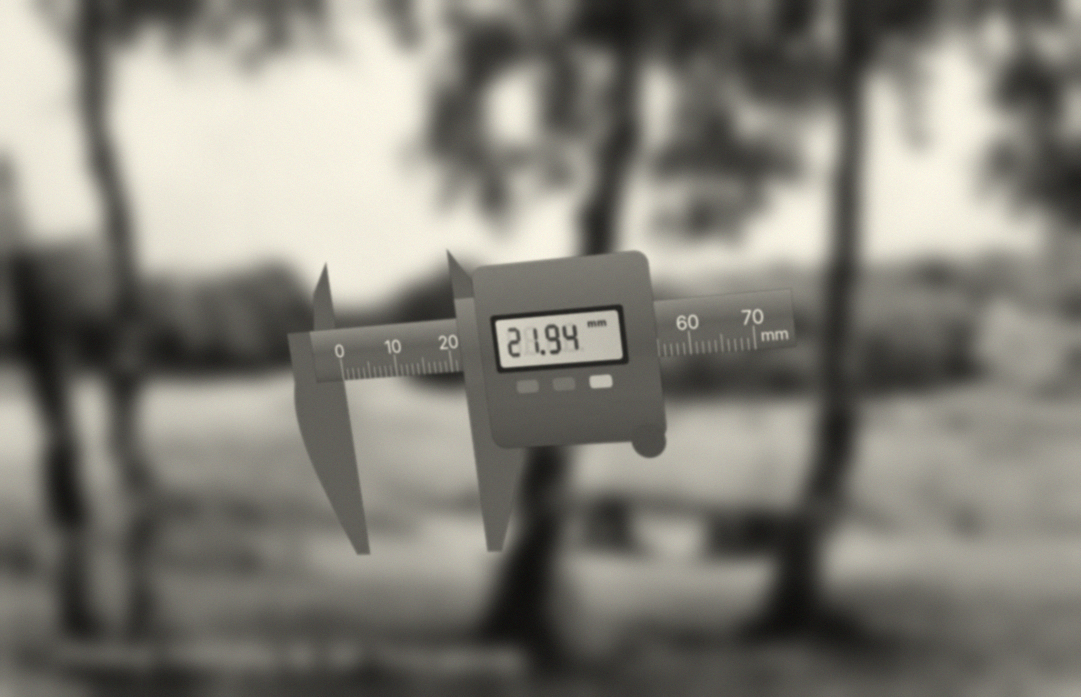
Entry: {"value": 21.94, "unit": "mm"}
